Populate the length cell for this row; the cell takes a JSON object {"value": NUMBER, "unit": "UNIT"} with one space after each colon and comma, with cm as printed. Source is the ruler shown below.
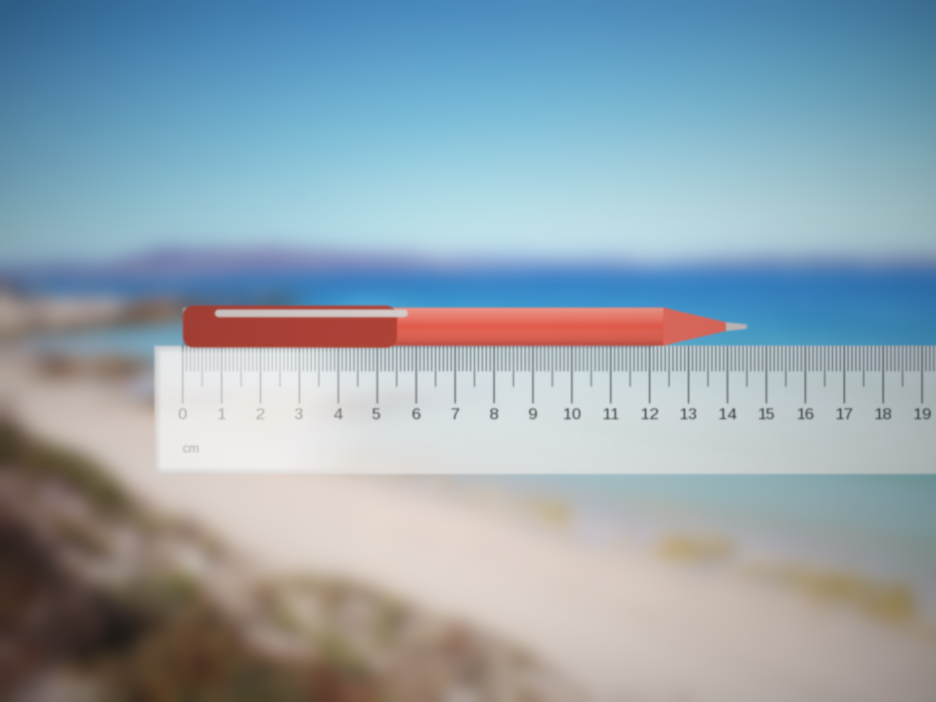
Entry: {"value": 14.5, "unit": "cm"}
